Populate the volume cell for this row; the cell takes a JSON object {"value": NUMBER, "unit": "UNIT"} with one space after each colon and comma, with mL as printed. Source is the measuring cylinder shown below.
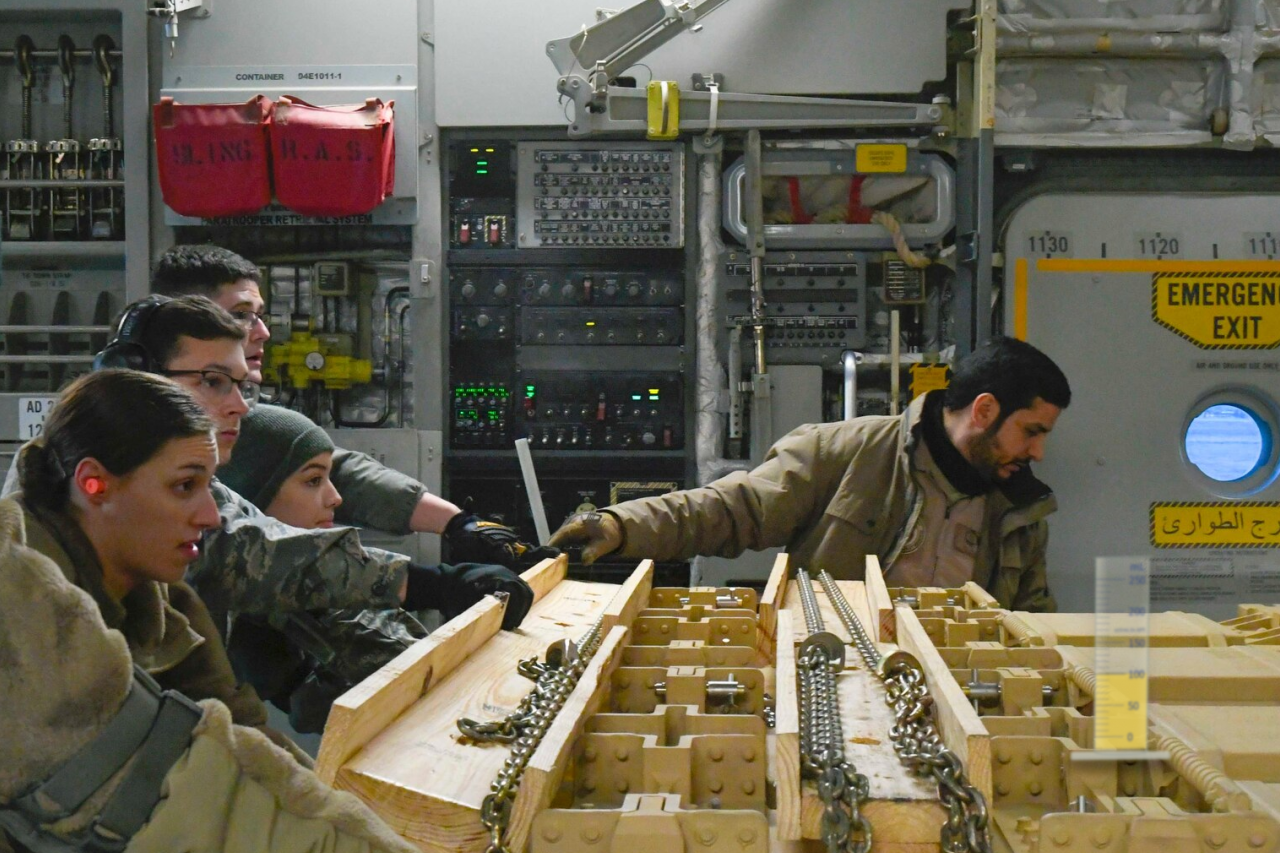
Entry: {"value": 100, "unit": "mL"}
